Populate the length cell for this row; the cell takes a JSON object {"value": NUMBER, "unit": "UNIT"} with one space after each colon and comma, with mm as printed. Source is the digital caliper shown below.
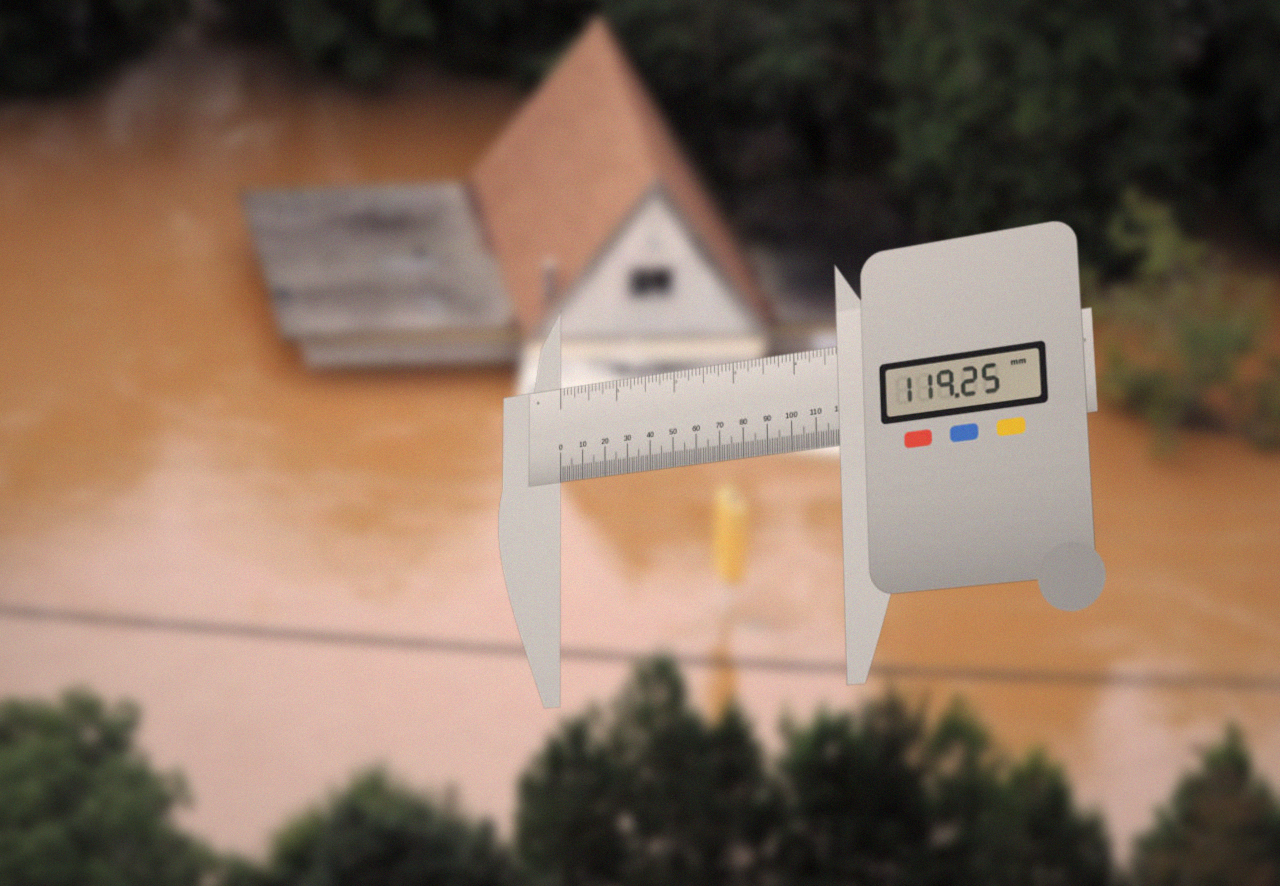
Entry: {"value": 119.25, "unit": "mm"}
